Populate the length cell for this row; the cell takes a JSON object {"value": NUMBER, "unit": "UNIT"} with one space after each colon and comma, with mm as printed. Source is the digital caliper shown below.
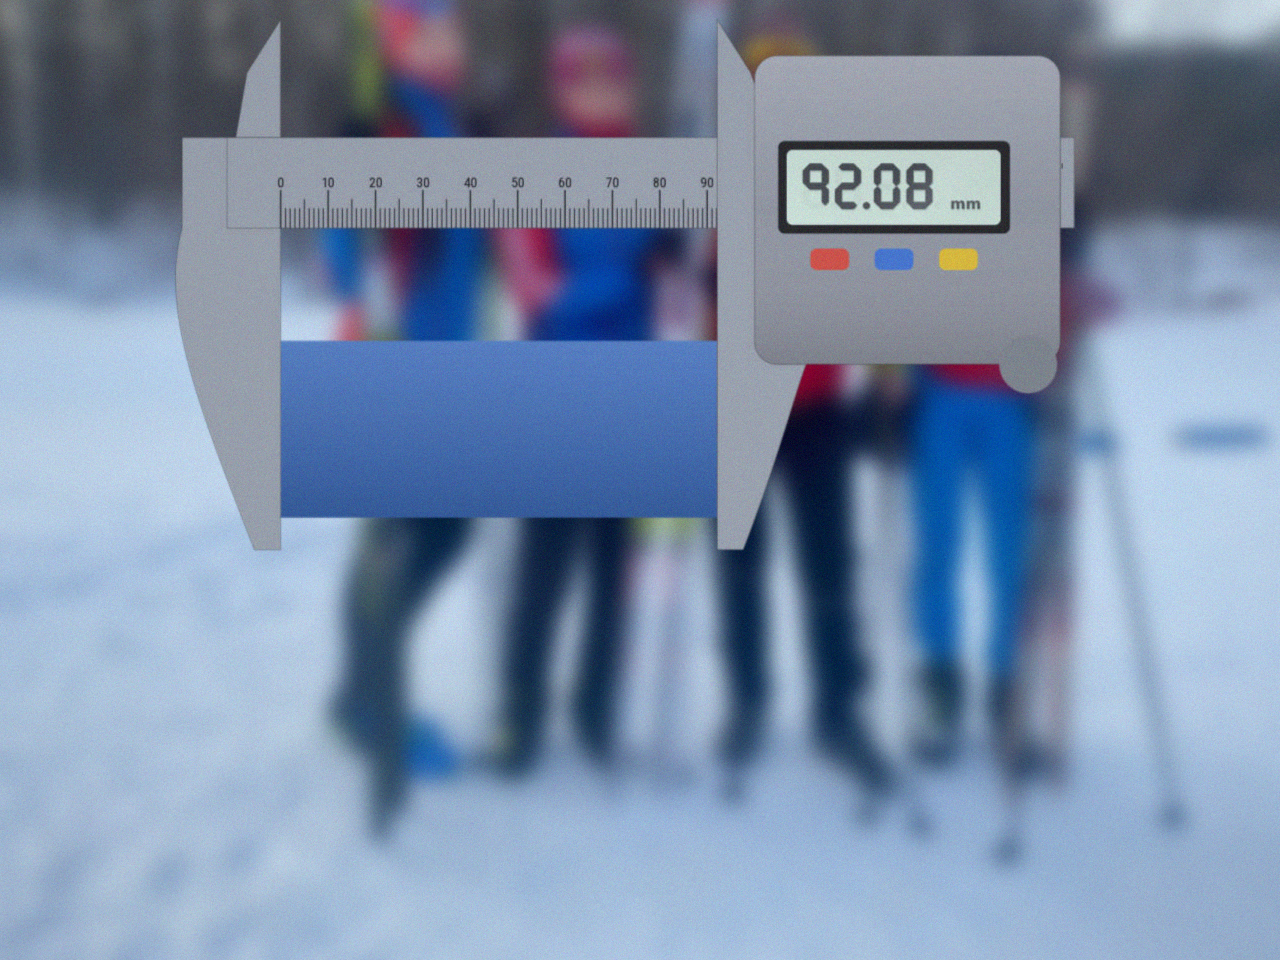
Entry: {"value": 92.08, "unit": "mm"}
